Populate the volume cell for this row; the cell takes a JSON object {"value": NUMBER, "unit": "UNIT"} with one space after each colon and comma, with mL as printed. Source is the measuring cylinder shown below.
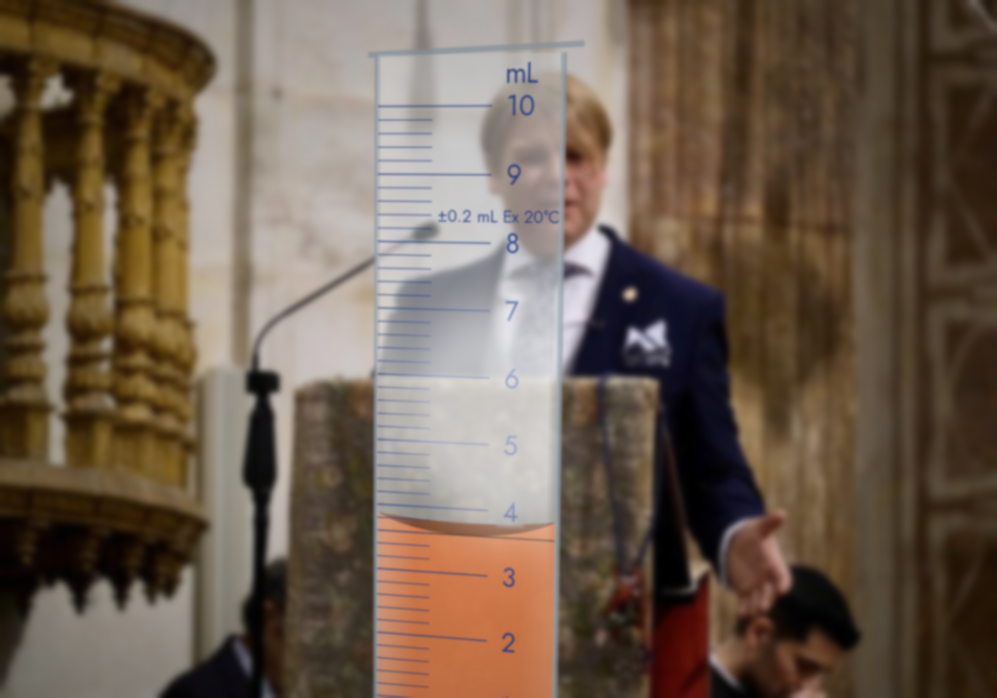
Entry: {"value": 3.6, "unit": "mL"}
